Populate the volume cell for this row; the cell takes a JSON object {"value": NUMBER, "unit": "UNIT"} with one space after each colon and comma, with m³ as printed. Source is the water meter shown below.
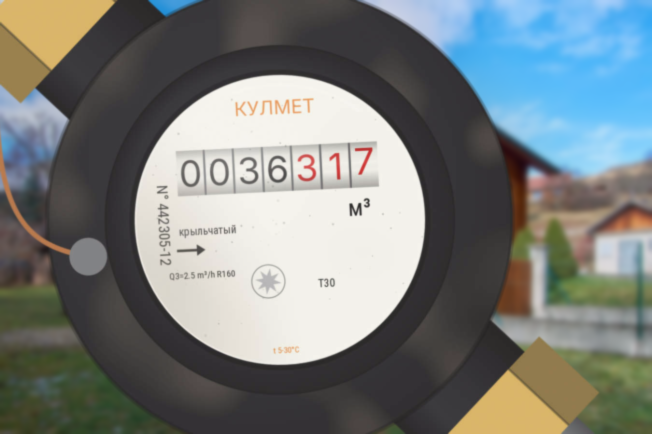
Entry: {"value": 36.317, "unit": "m³"}
